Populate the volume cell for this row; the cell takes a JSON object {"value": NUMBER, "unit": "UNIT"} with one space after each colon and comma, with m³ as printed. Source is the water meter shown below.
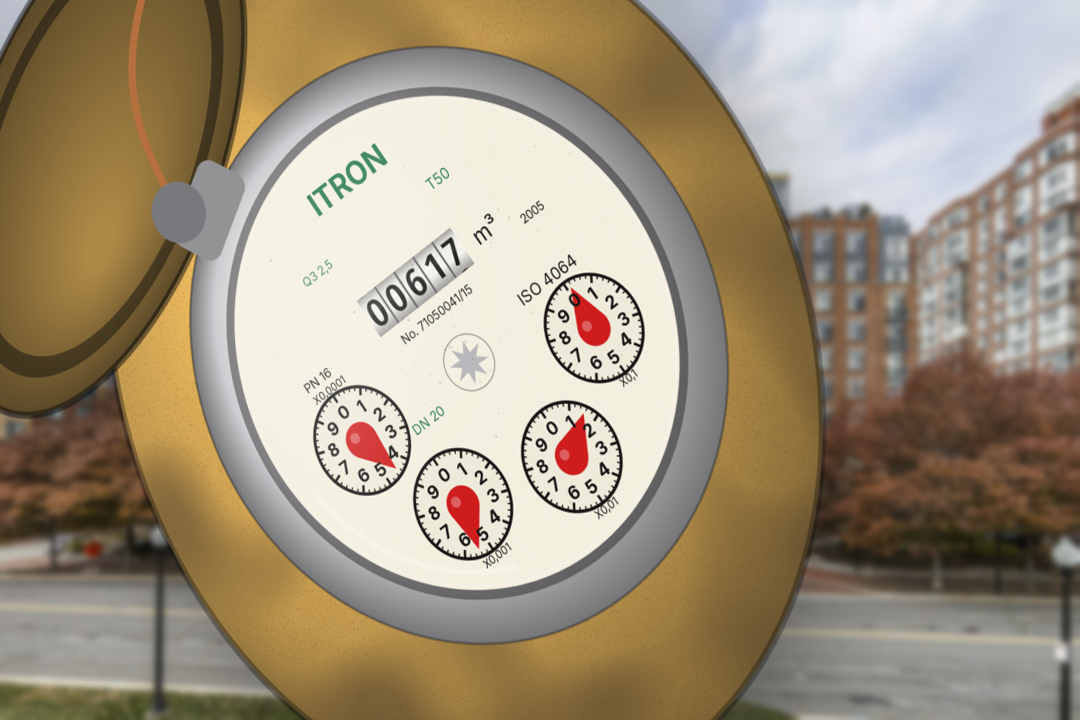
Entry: {"value": 617.0154, "unit": "m³"}
